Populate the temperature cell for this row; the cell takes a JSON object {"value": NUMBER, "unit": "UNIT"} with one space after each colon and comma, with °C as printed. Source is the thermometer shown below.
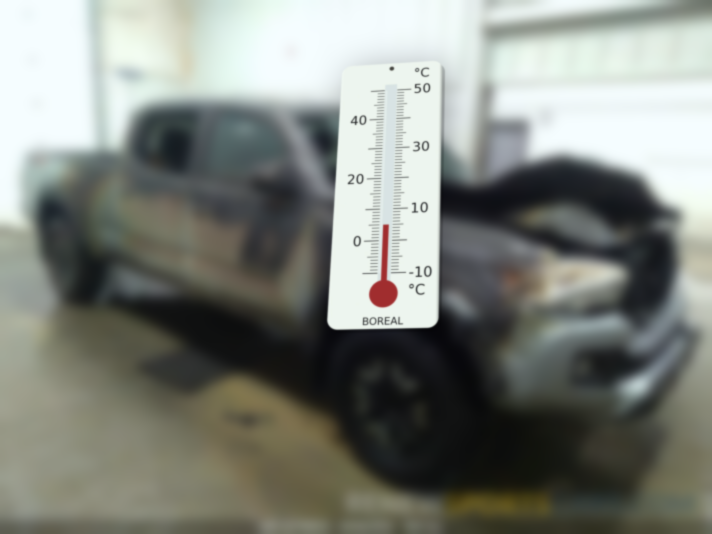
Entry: {"value": 5, "unit": "°C"}
